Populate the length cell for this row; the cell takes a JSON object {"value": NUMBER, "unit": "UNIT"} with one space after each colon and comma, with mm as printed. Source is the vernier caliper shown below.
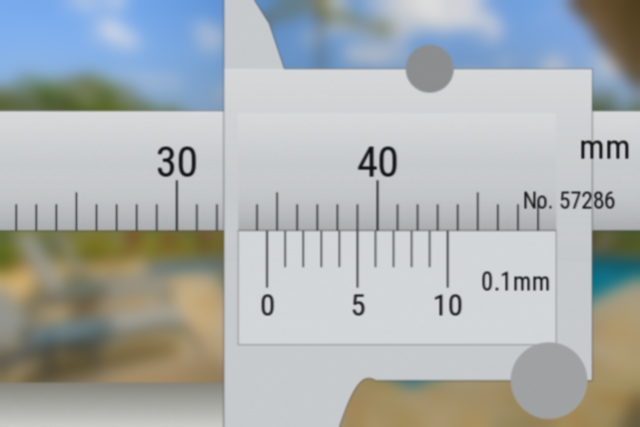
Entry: {"value": 34.5, "unit": "mm"}
